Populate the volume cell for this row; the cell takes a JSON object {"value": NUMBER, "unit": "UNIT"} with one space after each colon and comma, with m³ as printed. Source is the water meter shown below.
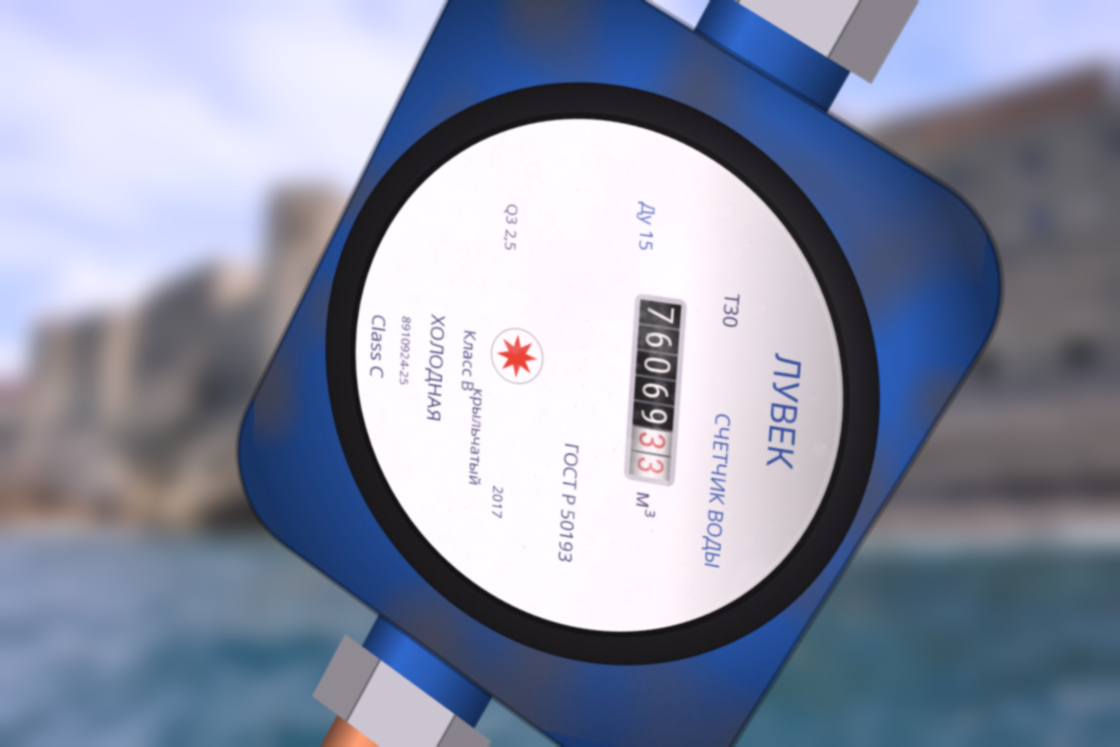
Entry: {"value": 76069.33, "unit": "m³"}
